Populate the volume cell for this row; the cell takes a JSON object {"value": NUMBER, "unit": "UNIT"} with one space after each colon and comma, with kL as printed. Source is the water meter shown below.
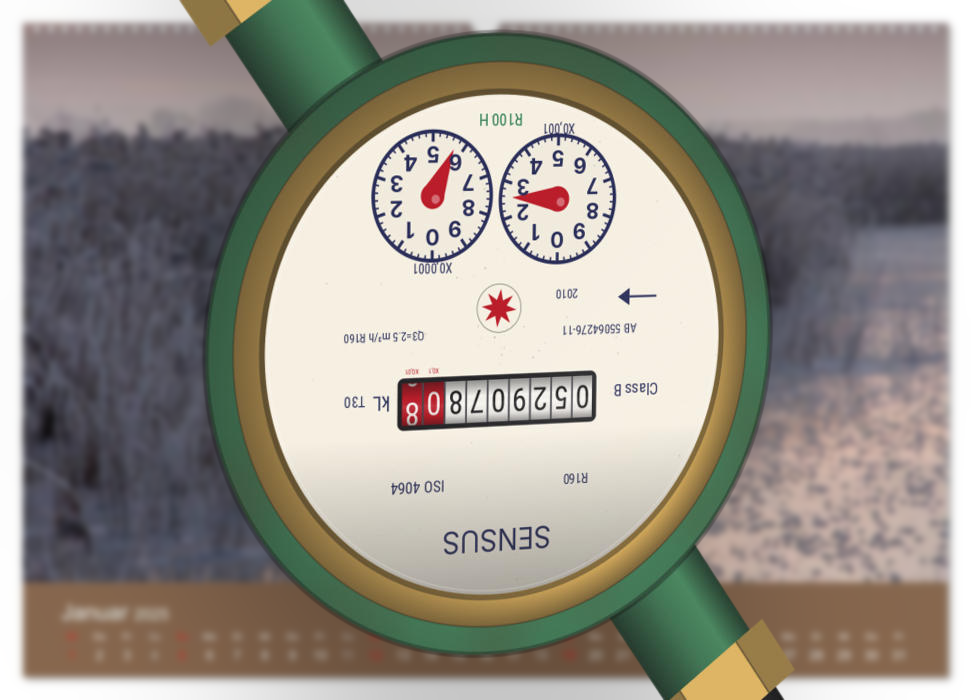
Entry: {"value": 529078.0825, "unit": "kL"}
